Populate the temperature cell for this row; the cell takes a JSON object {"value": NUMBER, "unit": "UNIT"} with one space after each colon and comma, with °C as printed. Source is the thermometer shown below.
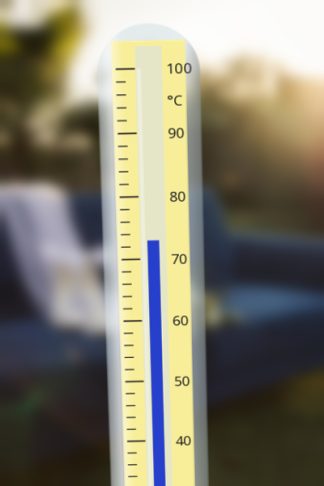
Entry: {"value": 73, "unit": "°C"}
